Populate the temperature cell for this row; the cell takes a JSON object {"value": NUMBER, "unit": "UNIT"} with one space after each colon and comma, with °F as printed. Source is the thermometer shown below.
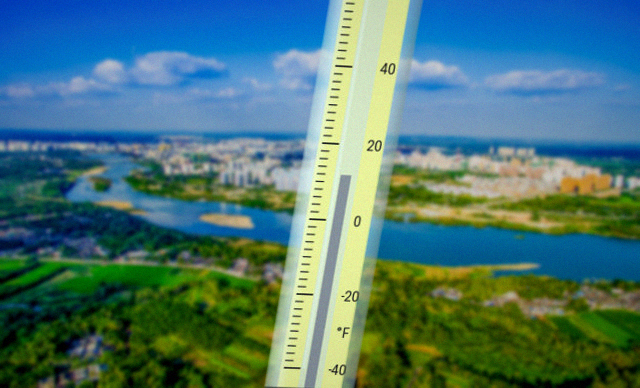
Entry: {"value": 12, "unit": "°F"}
